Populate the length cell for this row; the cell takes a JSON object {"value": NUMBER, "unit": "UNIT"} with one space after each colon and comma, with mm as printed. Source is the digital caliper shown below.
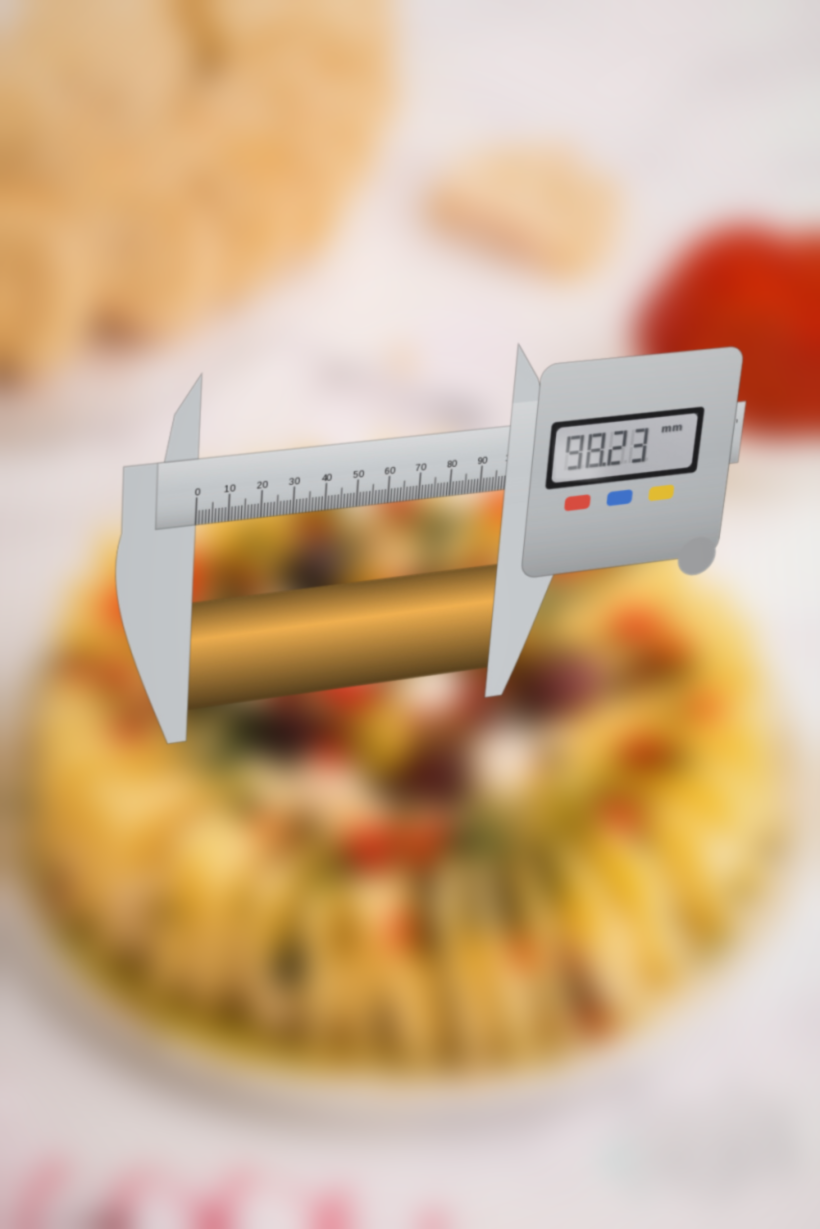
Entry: {"value": 98.23, "unit": "mm"}
